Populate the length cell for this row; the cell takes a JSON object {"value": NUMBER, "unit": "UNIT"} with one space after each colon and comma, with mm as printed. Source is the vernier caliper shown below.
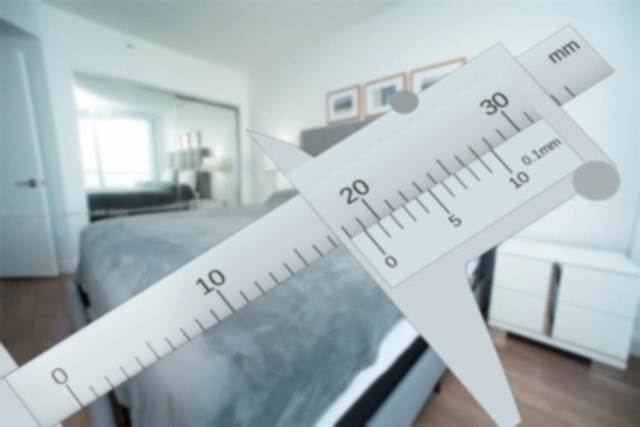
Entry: {"value": 18.9, "unit": "mm"}
